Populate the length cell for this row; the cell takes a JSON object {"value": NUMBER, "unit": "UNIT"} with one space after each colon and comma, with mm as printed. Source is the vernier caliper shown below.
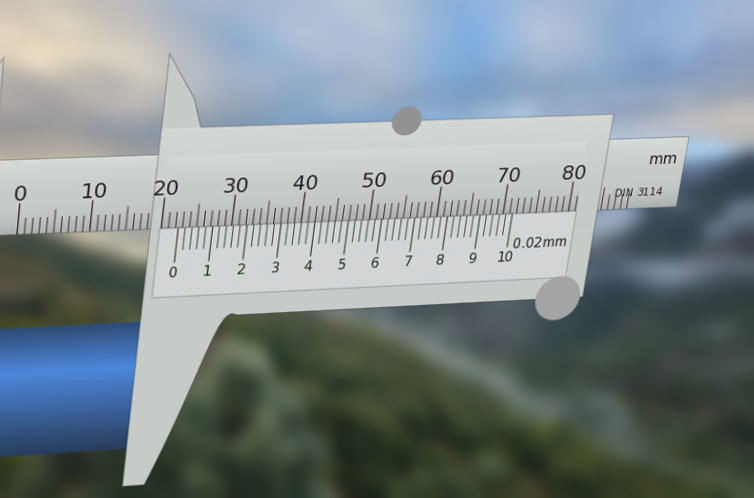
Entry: {"value": 22.4, "unit": "mm"}
